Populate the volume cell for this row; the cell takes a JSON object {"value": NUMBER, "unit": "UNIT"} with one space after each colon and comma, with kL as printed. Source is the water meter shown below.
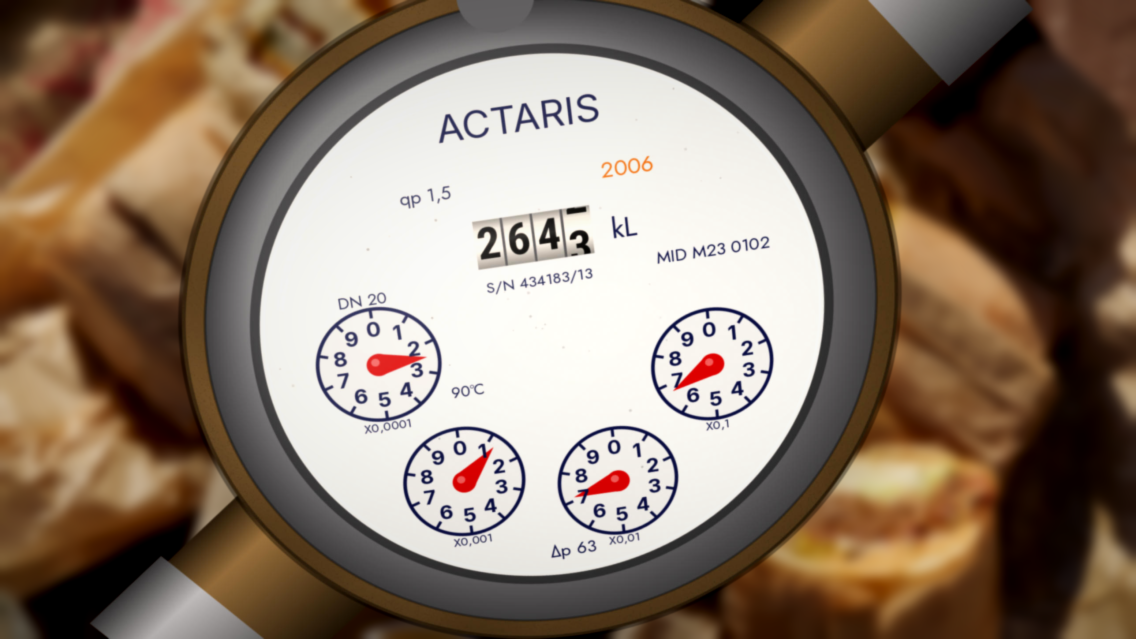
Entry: {"value": 2642.6712, "unit": "kL"}
